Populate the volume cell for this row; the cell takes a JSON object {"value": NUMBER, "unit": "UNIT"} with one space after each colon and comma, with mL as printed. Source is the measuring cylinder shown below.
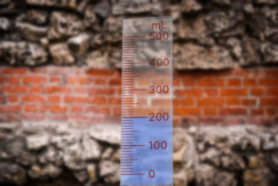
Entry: {"value": 200, "unit": "mL"}
